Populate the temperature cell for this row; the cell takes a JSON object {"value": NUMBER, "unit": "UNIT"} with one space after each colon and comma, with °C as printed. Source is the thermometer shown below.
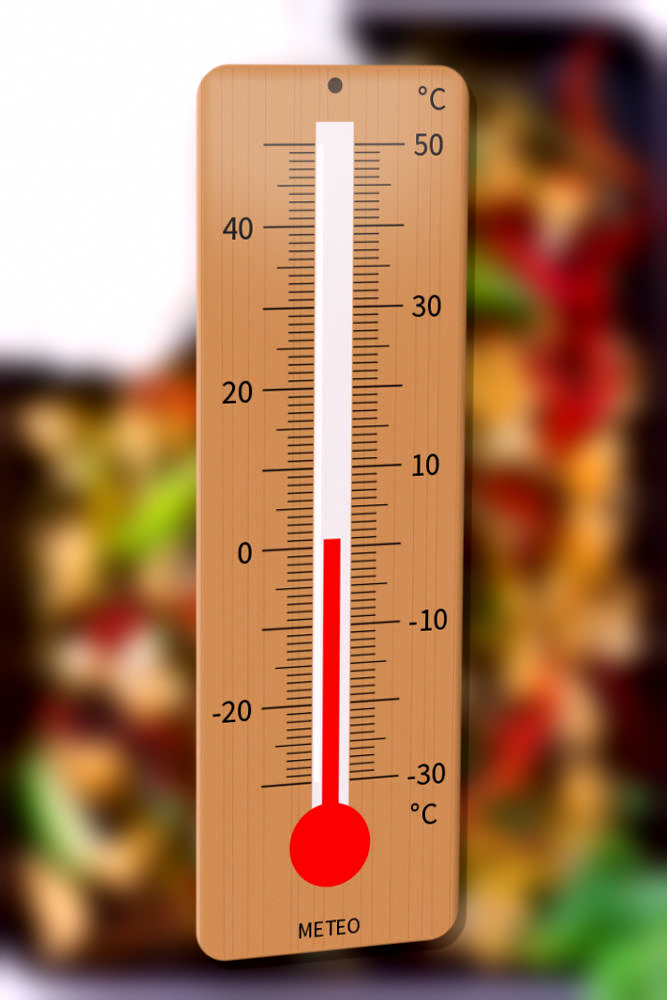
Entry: {"value": 1, "unit": "°C"}
